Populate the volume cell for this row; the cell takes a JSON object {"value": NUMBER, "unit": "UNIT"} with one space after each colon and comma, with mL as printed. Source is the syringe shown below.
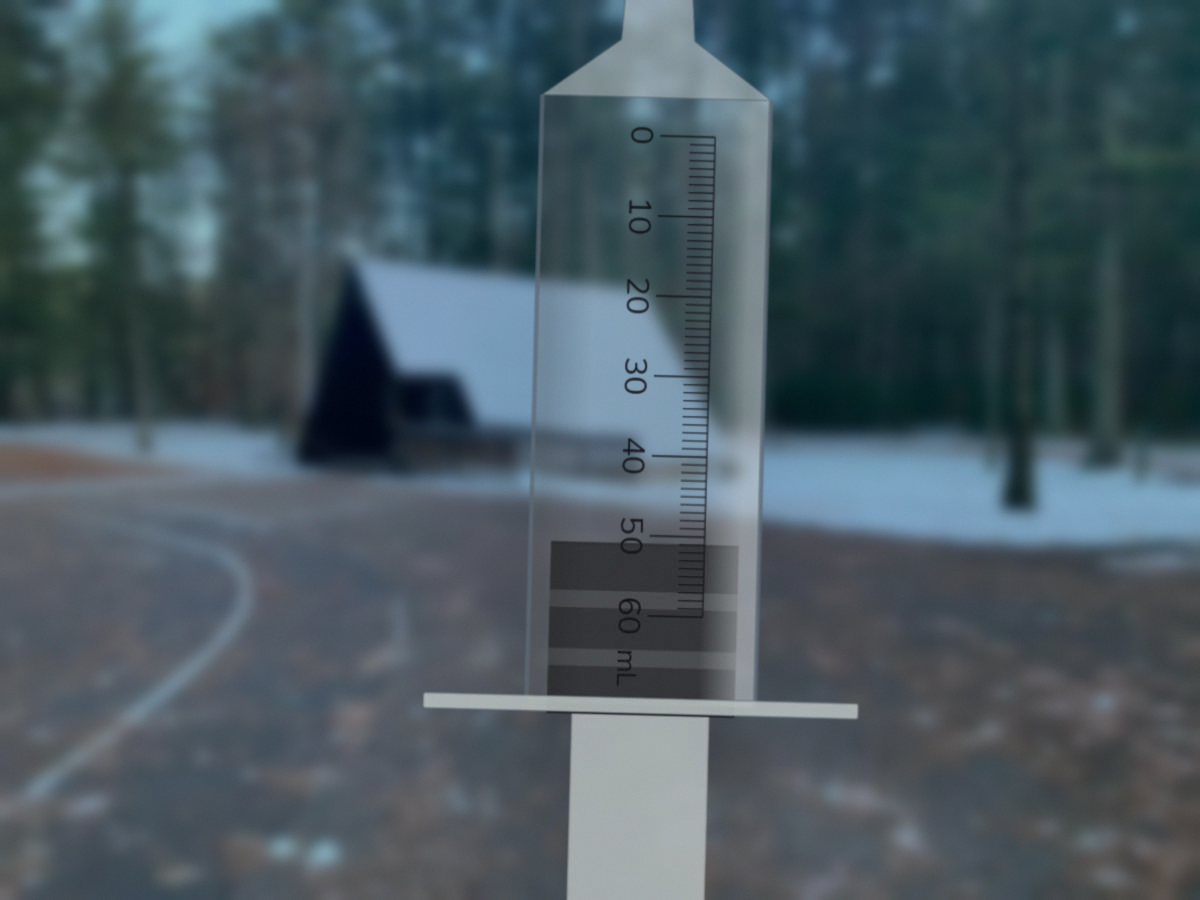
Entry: {"value": 51, "unit": "mL"}
